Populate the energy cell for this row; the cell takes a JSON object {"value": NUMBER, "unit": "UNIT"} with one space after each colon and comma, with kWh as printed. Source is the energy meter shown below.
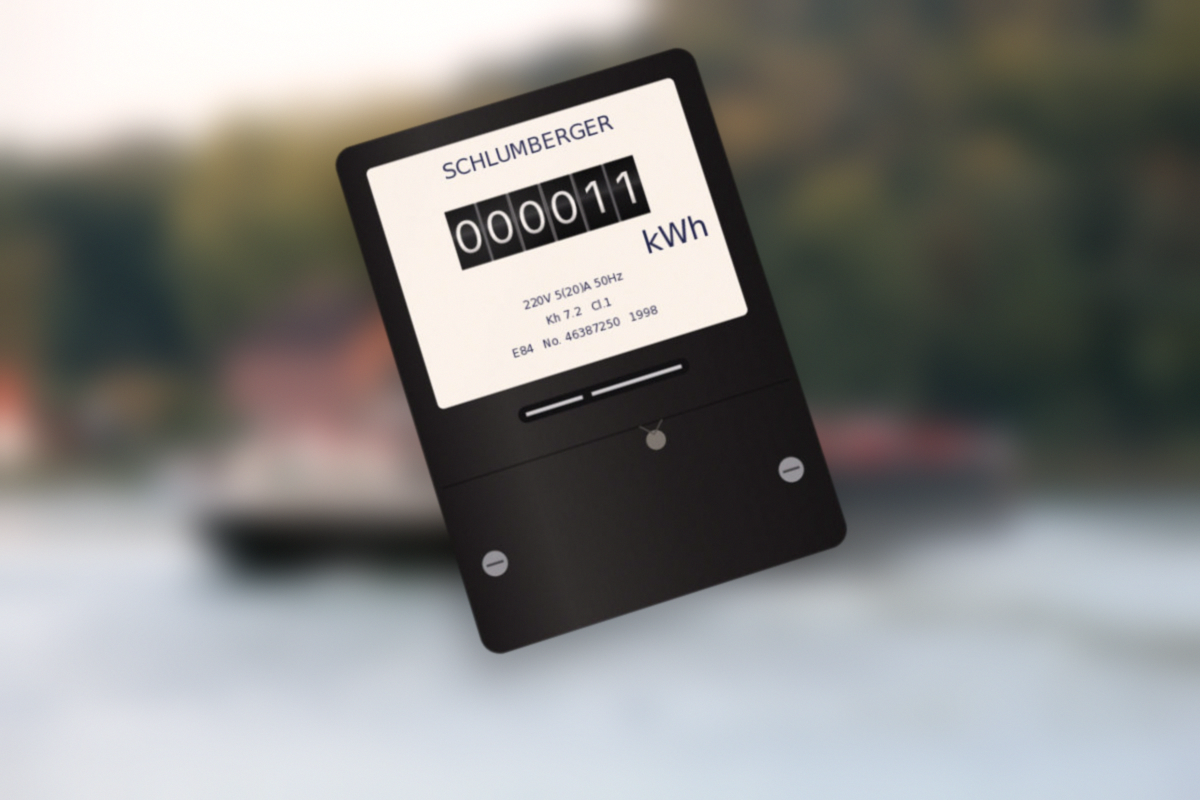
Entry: {"value": 11, "unit": "kWh"}
